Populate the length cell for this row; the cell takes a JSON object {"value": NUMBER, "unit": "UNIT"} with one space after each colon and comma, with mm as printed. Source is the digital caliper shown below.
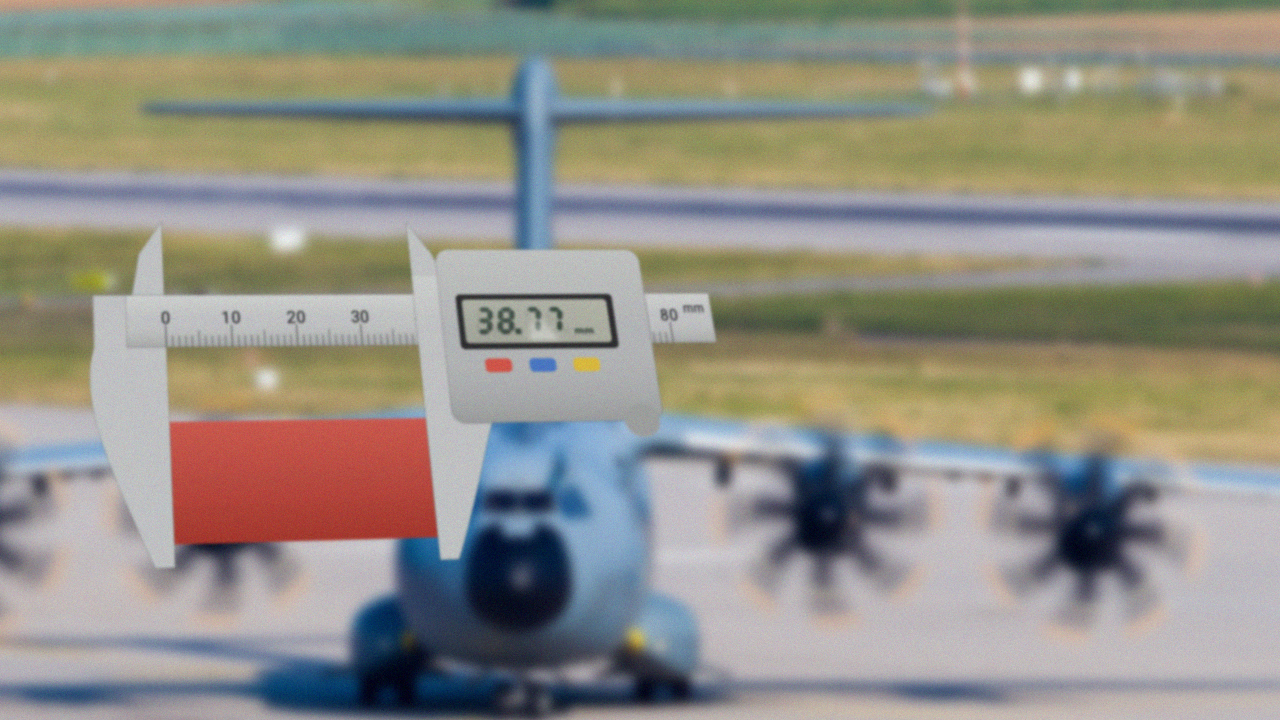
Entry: {"value": 38.77, "unit": "mm"}
